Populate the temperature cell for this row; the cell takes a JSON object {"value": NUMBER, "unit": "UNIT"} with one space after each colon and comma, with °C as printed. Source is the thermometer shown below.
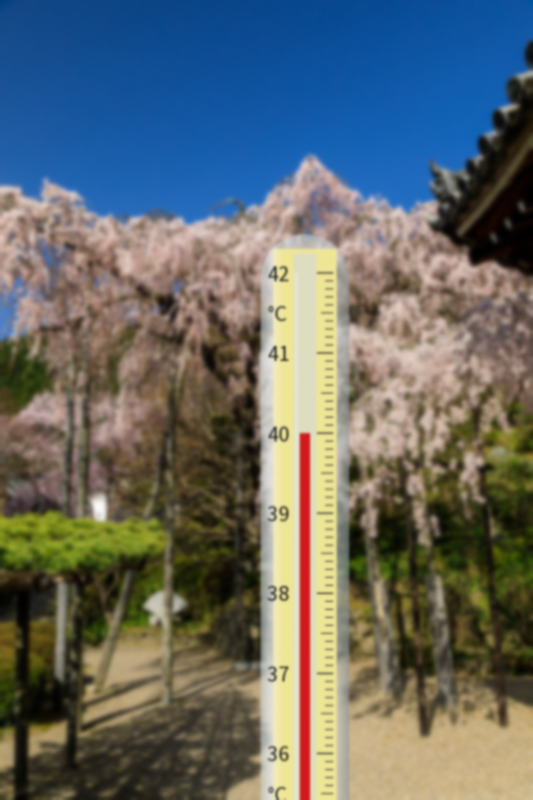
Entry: {"value": 40, "unit": "°C"}
